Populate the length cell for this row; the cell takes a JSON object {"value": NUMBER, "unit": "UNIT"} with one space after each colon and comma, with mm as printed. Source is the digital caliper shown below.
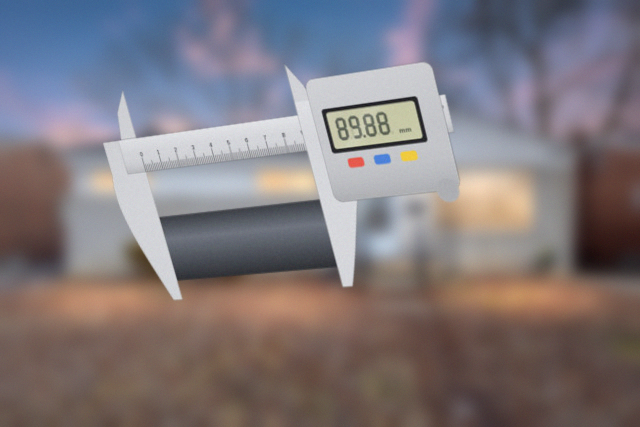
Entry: {"value": 89.88, "unit": "mm"}
